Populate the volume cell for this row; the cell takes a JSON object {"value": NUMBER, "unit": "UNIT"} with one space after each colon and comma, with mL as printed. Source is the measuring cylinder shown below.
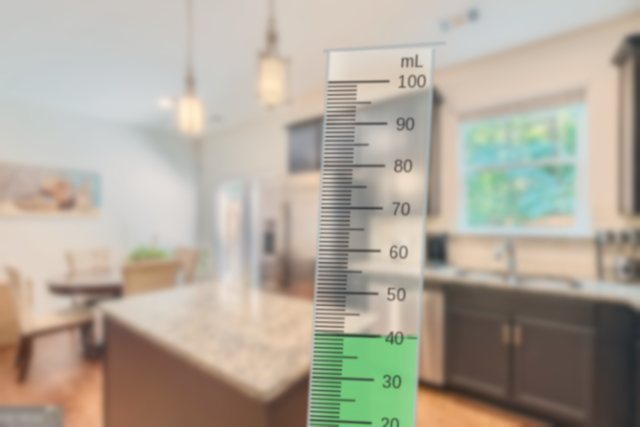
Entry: {"value": 40, "unit": "mL"}
